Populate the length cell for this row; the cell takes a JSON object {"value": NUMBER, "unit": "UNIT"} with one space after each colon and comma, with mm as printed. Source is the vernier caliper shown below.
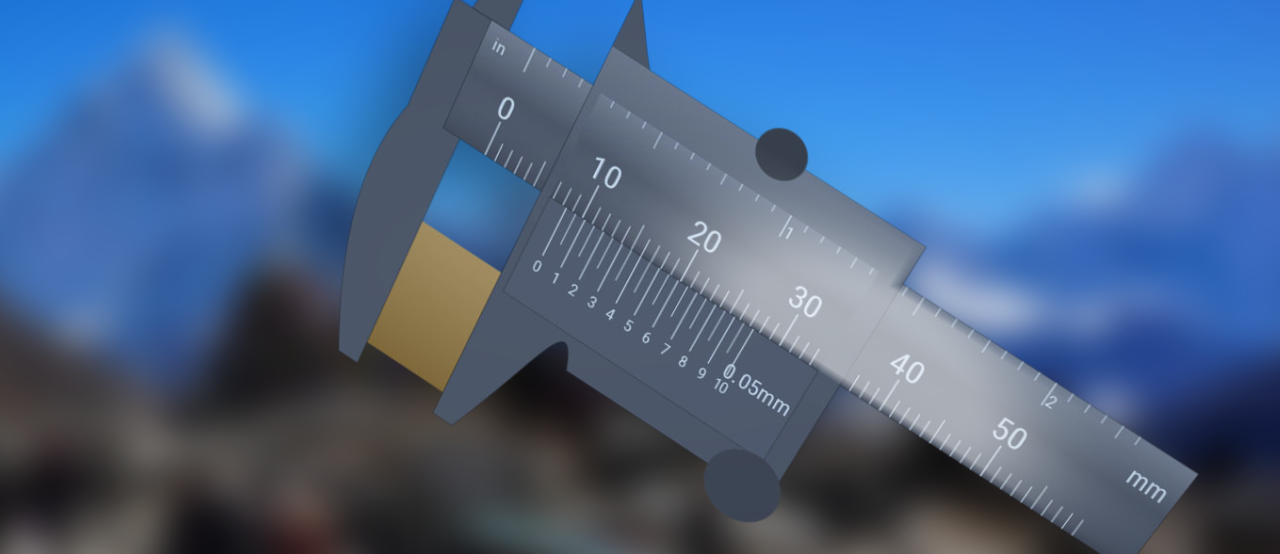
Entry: {"value": 8.4, "unit": "mm"}
